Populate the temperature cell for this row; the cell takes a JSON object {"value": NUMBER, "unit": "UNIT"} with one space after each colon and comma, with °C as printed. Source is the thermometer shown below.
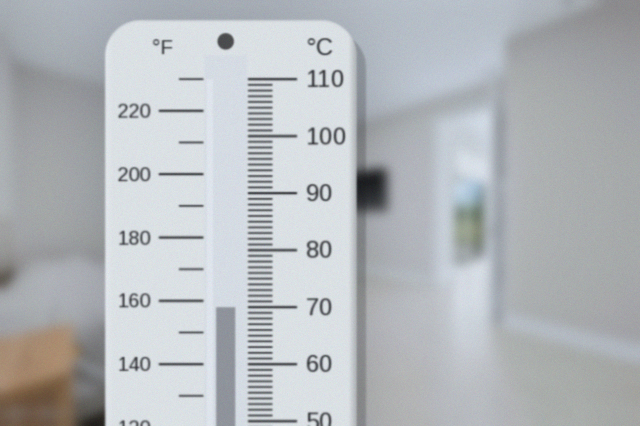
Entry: {"value": 70, "unit": "°C"}
